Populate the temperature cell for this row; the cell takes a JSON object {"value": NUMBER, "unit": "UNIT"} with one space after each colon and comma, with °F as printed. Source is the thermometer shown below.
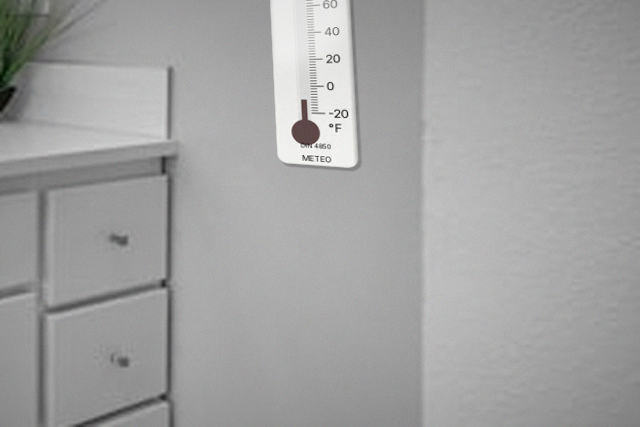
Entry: {"value": -10, "unit": "°F"}
